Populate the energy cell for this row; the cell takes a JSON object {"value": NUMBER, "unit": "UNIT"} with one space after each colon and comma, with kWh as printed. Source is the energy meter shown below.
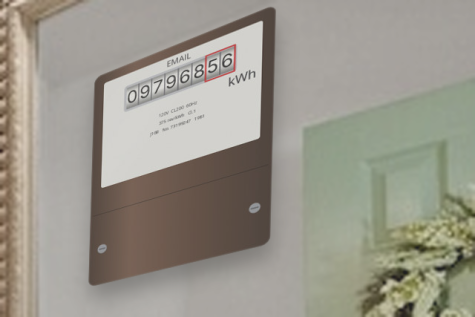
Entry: {"value": 97968.56, "unit": "kWh"}
